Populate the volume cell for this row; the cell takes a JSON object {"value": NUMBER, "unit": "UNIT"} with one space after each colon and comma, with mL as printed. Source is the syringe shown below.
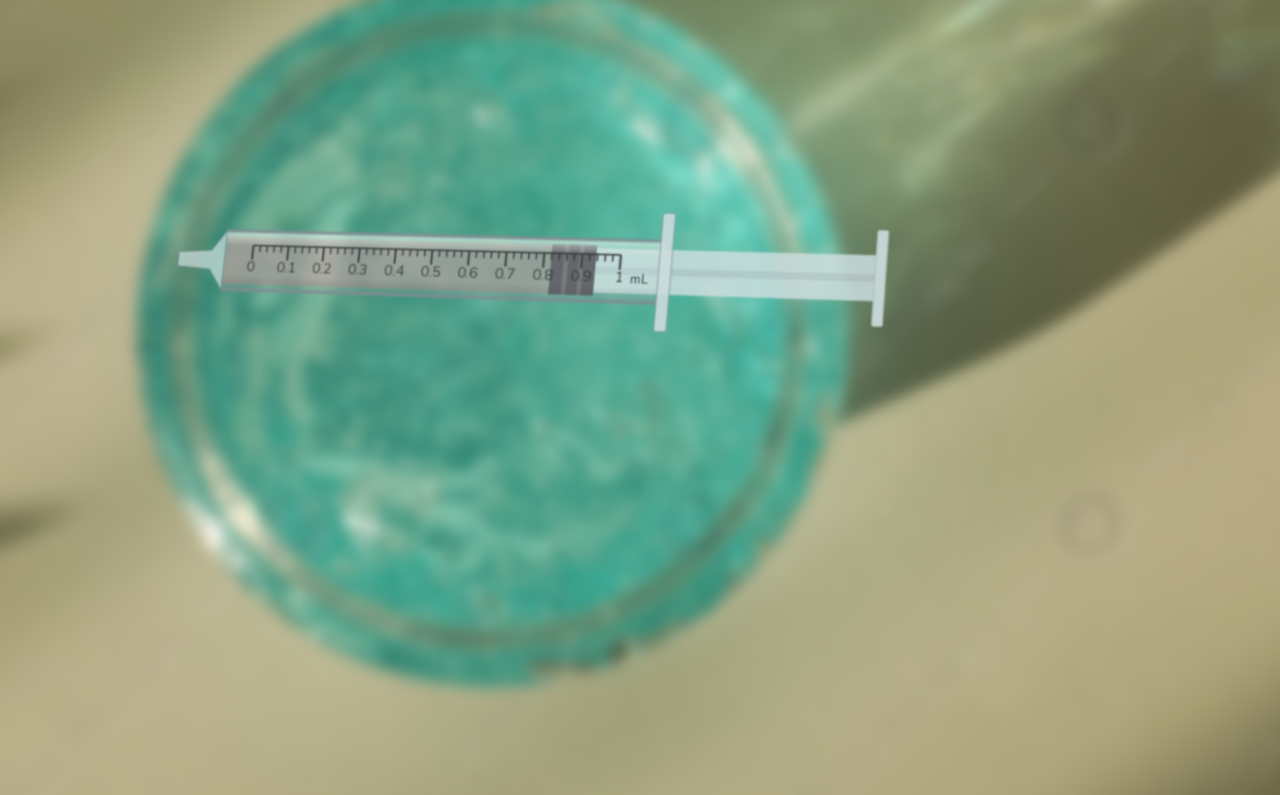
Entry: {"value": 0.82, "unit": "mL"}
